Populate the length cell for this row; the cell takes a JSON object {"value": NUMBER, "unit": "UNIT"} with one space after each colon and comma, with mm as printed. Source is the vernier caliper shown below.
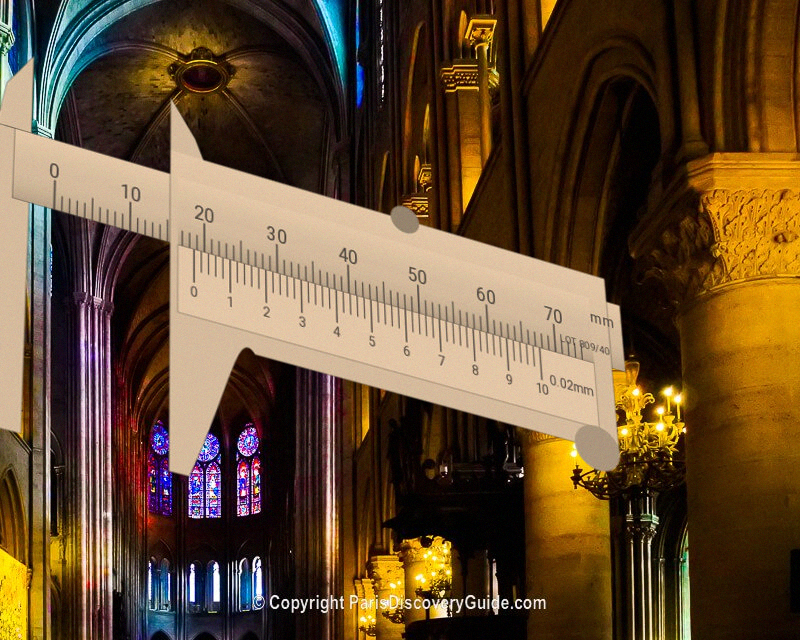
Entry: {"value": 18.6, "unit": "mm"}
